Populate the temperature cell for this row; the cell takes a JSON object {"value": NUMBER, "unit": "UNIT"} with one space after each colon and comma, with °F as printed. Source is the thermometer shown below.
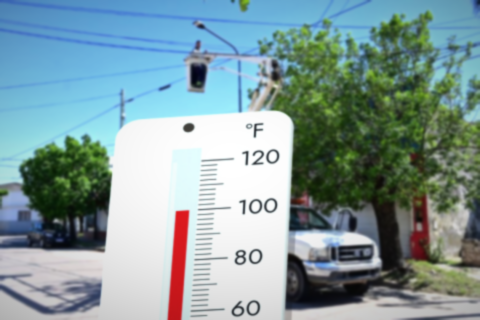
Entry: {"value": 100, "unit": "°F"}
